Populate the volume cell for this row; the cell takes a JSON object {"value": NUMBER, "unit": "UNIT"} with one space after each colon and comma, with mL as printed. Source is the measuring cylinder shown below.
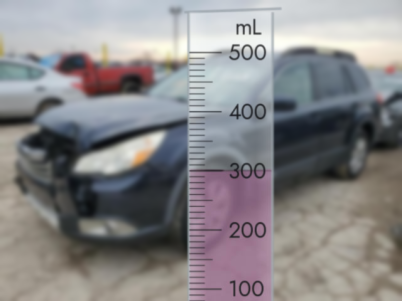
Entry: {"value": 300, "unit": "mL"}
